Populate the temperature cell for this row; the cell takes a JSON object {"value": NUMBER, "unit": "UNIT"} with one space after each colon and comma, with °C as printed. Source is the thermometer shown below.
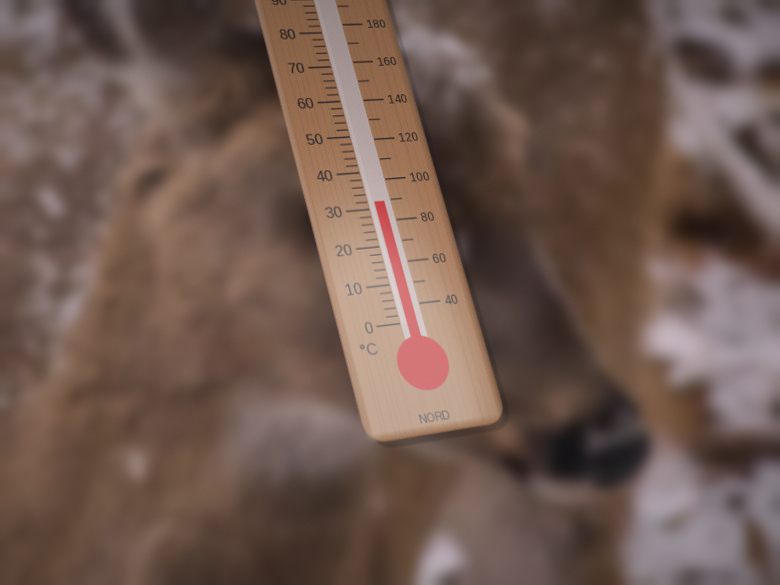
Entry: {"value": 32, "unit": "°C"}
